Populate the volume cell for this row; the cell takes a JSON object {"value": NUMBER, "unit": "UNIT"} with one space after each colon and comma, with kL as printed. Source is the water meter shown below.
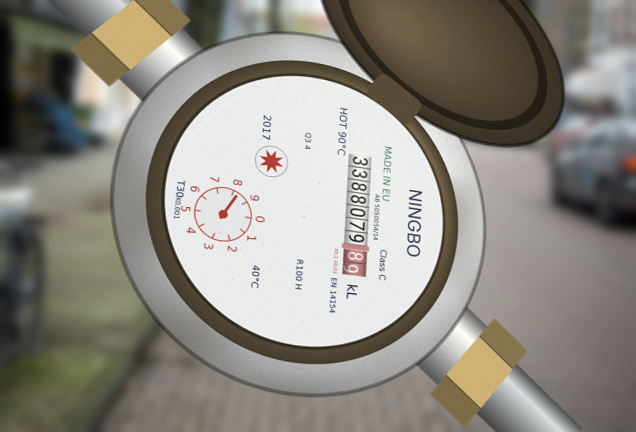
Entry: {"value": 3388079.888, "unit": "kL"}
